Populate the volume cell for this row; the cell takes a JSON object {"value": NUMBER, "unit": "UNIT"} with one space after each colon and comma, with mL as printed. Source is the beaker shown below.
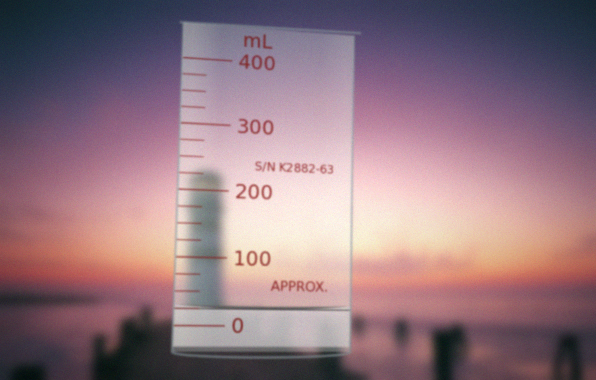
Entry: {"value": 25, "unit": "mL"}
